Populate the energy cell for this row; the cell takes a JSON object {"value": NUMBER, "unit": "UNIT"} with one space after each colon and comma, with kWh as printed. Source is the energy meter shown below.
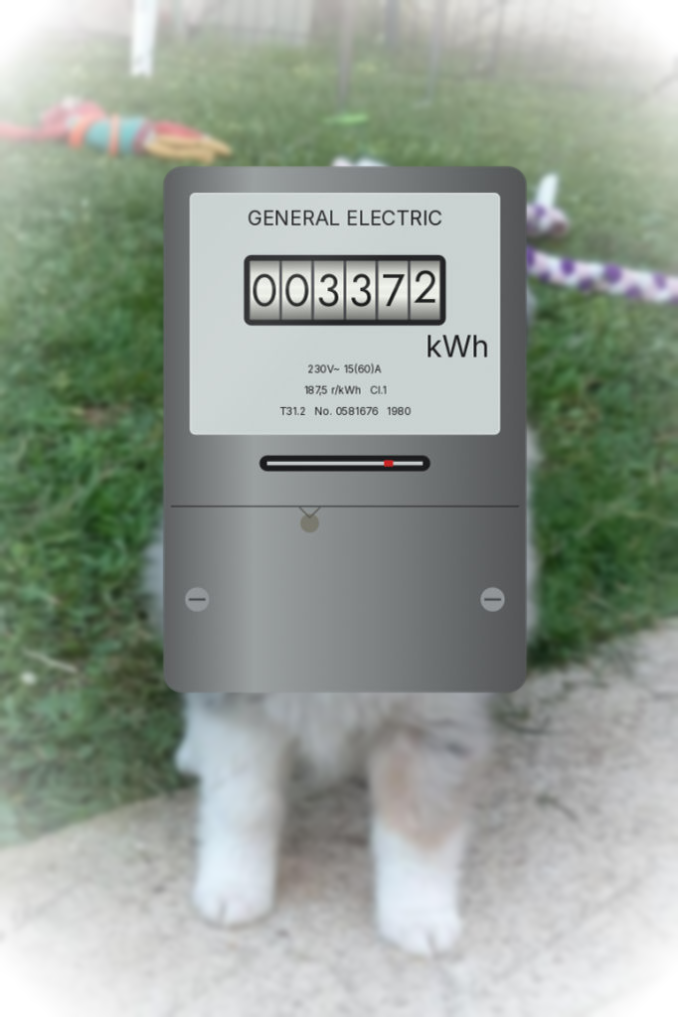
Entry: {"value": 3372, "unit": "kWh"}
